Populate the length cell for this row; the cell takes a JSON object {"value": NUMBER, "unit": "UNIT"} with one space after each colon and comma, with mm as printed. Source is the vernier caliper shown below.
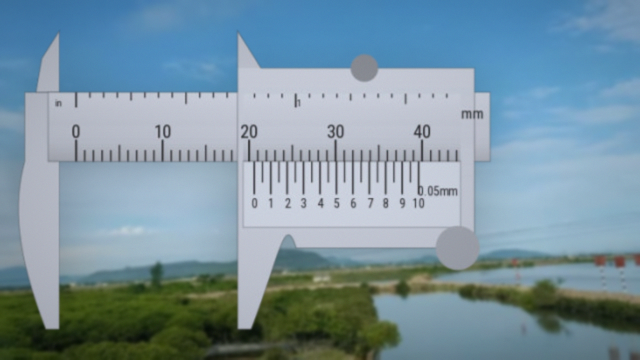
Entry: {"value": 20.6, "unit": "mm"}
